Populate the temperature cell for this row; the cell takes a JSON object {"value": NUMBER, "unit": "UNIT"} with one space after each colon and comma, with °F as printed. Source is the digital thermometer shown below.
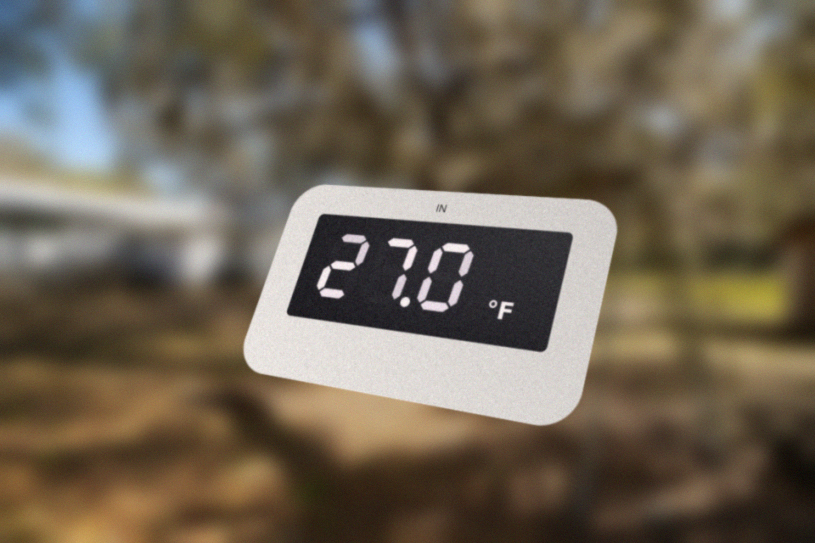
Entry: {"value": 27.0, "unit": "°F"}
